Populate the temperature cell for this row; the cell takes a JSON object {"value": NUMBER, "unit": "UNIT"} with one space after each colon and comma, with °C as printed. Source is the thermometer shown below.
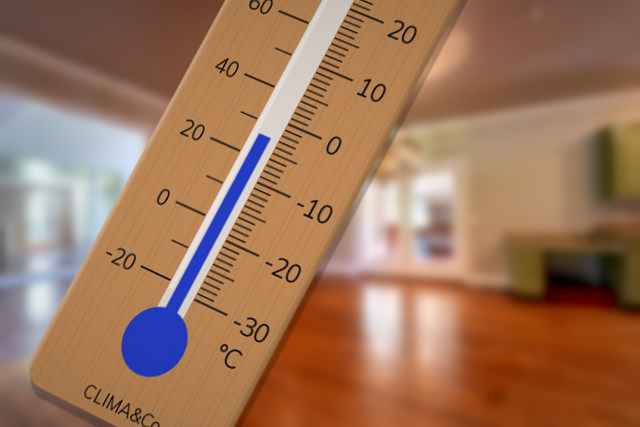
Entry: {"value": -3, "unit": "°C"}
